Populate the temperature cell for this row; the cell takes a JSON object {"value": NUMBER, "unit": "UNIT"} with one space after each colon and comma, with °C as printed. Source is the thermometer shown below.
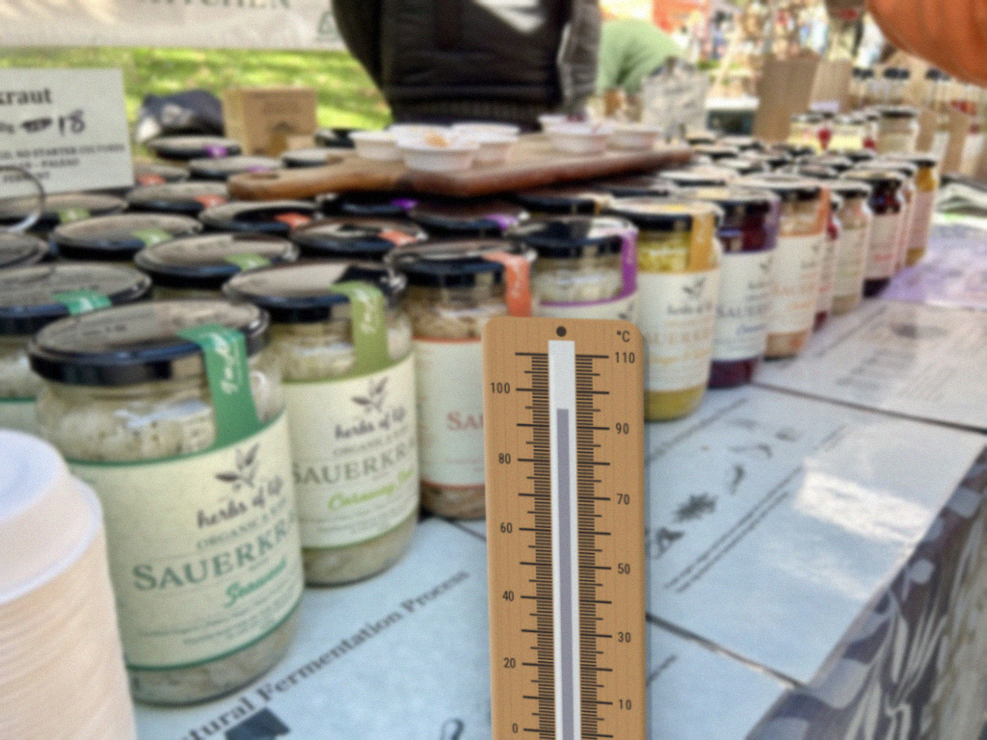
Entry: {"value": 95, "unit": "°C"}
